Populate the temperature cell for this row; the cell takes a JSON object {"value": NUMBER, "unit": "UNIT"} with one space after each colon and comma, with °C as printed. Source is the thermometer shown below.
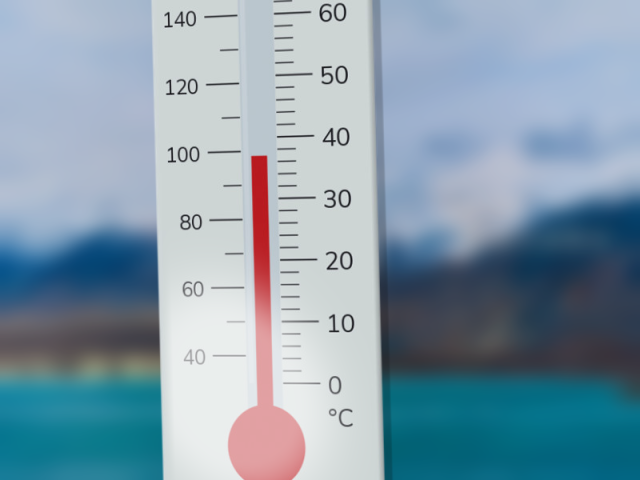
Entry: {"value": 37, "unit": "°C"}
